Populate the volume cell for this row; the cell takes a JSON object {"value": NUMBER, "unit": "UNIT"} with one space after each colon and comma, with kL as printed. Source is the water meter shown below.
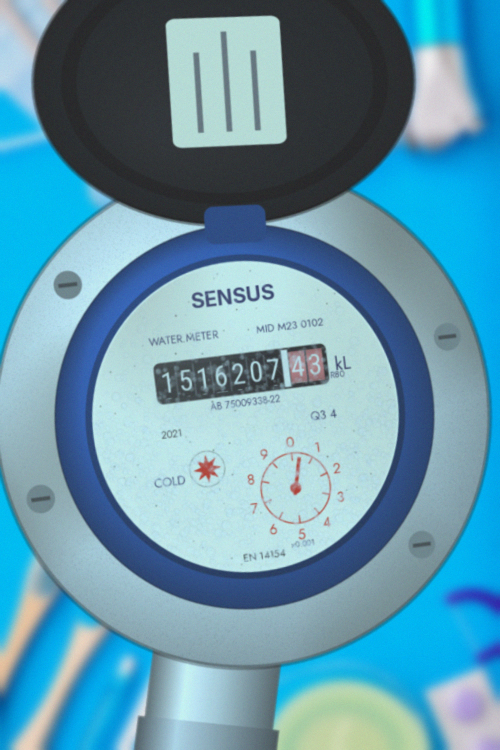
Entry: {"value": 1516207.430, "unit": "kL"}
